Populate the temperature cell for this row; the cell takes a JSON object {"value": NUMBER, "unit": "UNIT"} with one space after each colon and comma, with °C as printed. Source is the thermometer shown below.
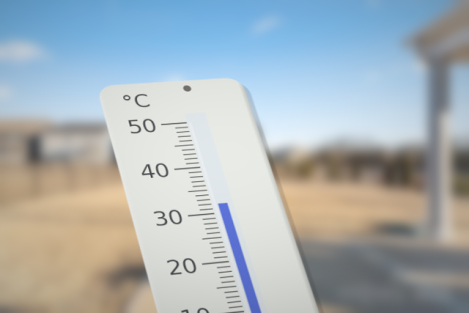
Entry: {"value": 32, "unit": "°C"}
